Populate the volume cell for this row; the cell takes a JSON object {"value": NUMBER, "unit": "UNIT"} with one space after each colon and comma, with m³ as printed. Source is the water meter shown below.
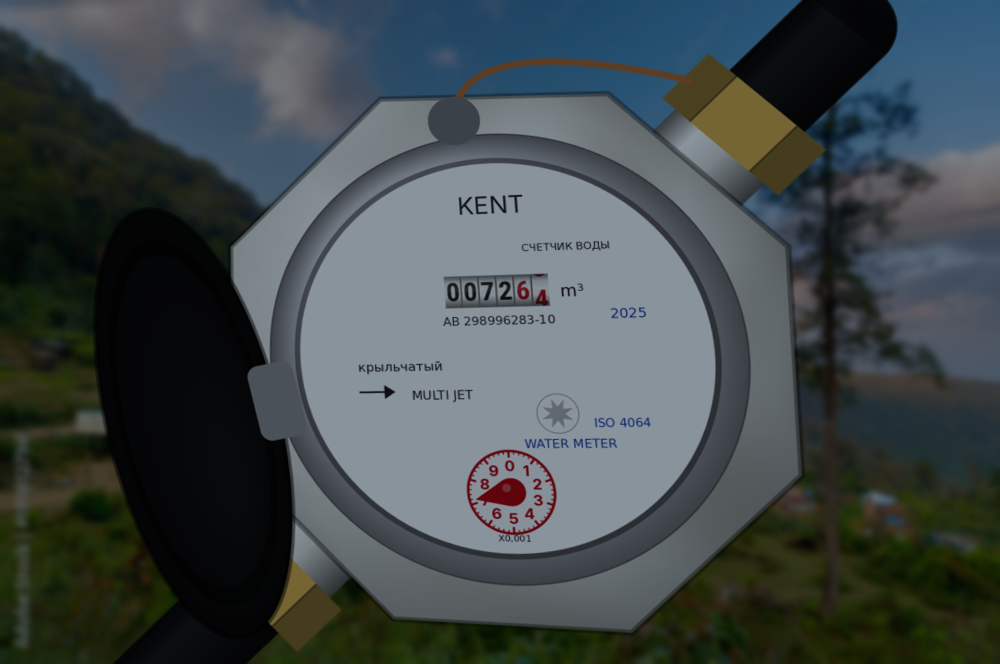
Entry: {"value": 72.637, "unit": "m³"}
